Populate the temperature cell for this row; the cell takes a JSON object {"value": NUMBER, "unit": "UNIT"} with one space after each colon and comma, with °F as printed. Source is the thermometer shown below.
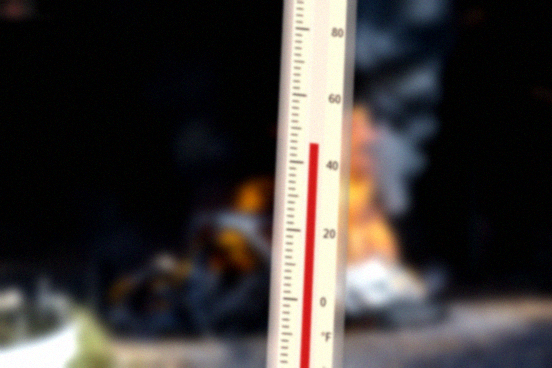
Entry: {"value": 46, "unit": "°F"}
